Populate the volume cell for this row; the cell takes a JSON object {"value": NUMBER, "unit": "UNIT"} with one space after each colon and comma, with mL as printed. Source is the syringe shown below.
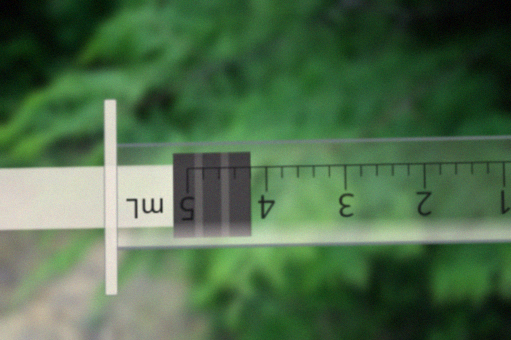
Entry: {"value": 4.2, "unit": "mL"}
